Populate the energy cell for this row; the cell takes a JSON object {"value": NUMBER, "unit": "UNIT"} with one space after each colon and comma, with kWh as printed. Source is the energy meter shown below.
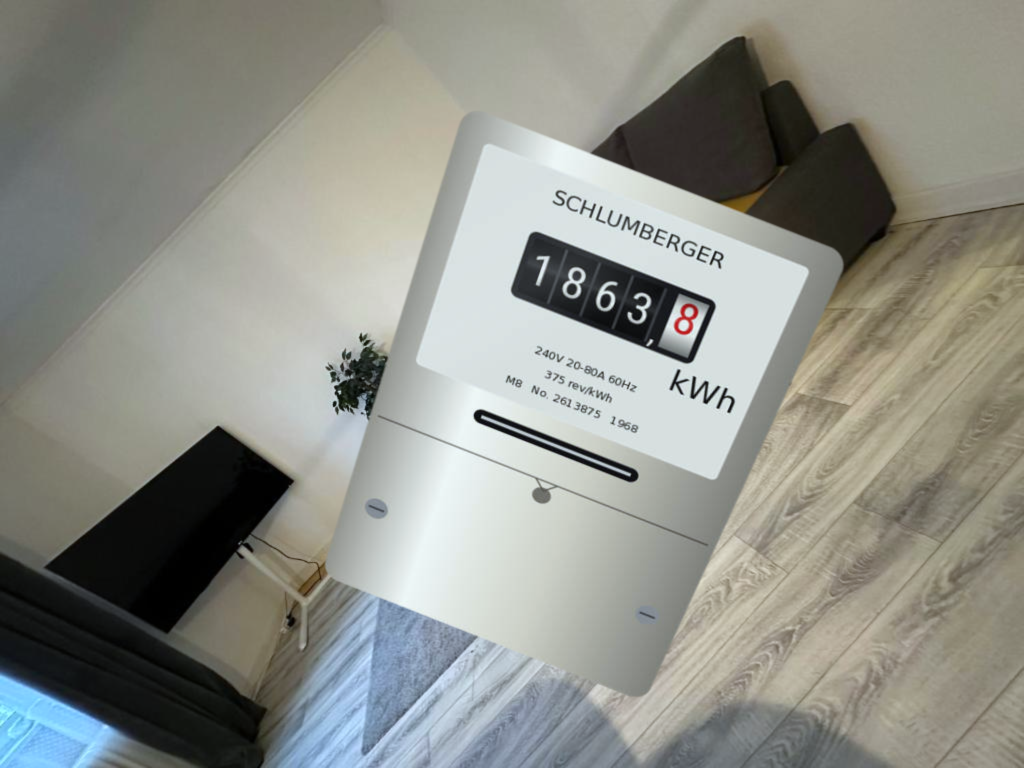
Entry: {"value": 1863.8, "unit": "kWh"}
